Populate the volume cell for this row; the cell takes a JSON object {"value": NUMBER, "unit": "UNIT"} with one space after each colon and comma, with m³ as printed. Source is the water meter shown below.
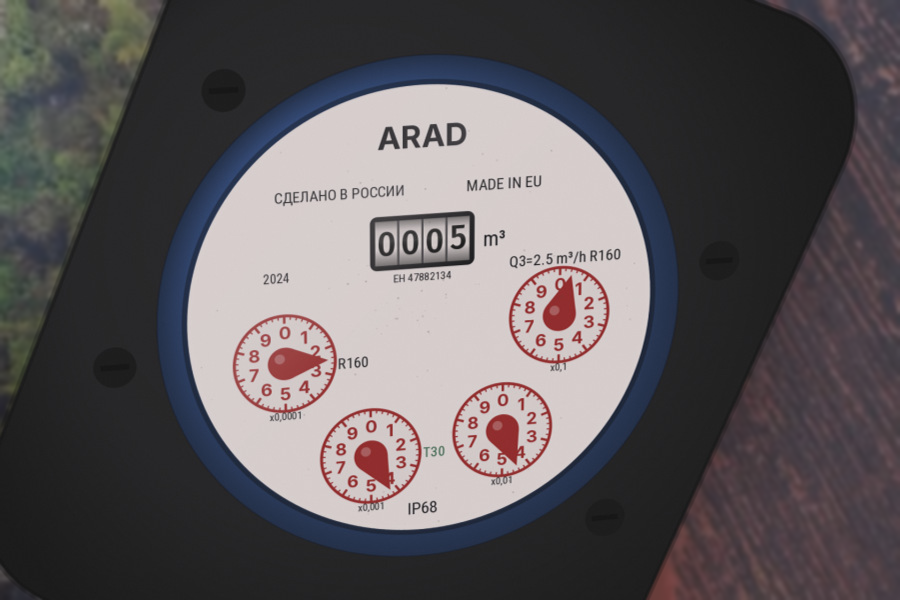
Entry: {"value": 5.0442, "unit": "m³"}
